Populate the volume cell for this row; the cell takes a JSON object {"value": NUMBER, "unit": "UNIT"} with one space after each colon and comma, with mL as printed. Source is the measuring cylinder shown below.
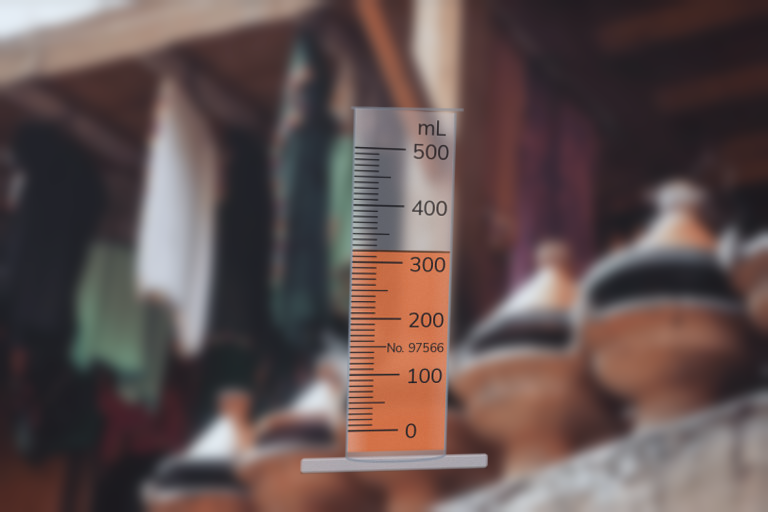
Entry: {"value": 320, "unit": "mL"}
